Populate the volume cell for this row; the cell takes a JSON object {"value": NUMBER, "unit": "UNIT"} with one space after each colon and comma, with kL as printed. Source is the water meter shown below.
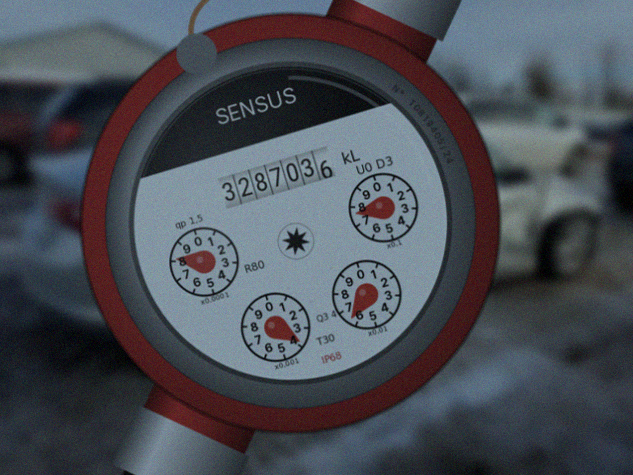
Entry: {"value": 3287035.7638, "unit": "kL"}
